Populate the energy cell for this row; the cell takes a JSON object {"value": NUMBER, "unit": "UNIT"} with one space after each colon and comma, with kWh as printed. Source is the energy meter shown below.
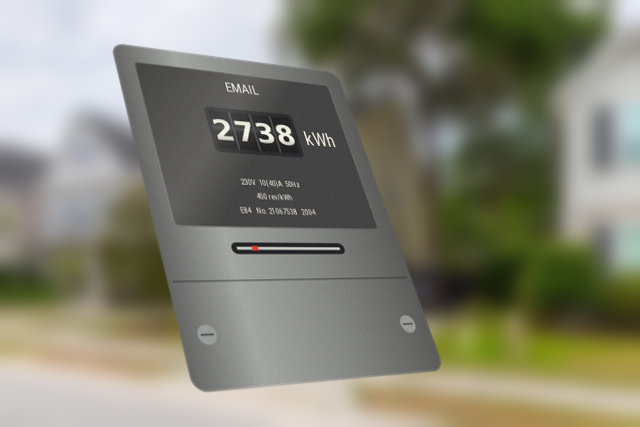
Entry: {"value": 2738, "unit": "kWh"}
